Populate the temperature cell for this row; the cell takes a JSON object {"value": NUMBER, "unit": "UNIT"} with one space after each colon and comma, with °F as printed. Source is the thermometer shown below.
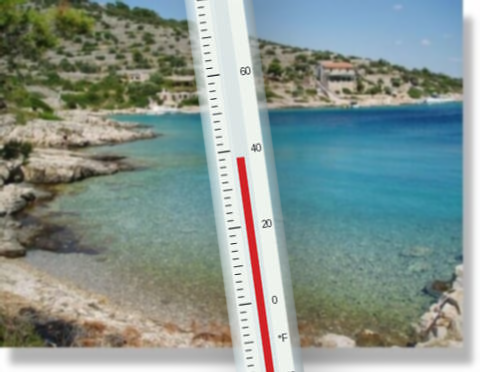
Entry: {"value": 38, "unit": "°F"}
